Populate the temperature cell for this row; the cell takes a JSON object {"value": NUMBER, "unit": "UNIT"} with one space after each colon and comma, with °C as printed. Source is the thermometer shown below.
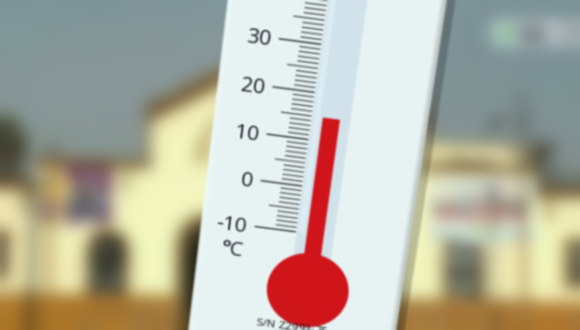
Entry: {"value": 15, "unit": "°C"}
